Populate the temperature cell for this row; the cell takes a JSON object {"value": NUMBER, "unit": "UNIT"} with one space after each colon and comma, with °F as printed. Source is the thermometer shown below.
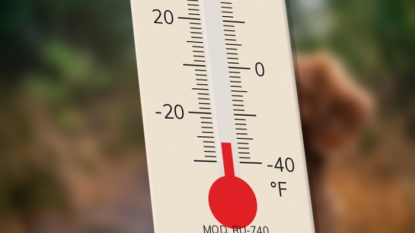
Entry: {"value": -32, "unit": "°F"}
